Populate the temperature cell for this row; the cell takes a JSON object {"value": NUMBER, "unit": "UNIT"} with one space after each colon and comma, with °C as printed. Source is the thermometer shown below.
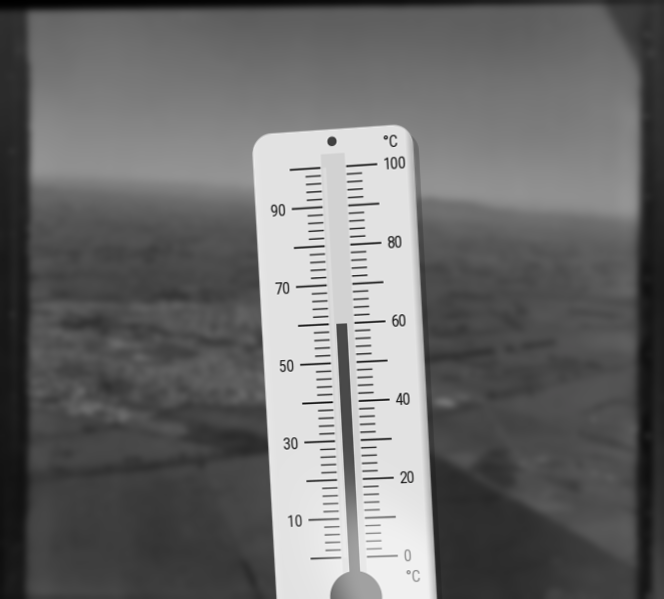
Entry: {"value": 60, "unit": "°C"}
